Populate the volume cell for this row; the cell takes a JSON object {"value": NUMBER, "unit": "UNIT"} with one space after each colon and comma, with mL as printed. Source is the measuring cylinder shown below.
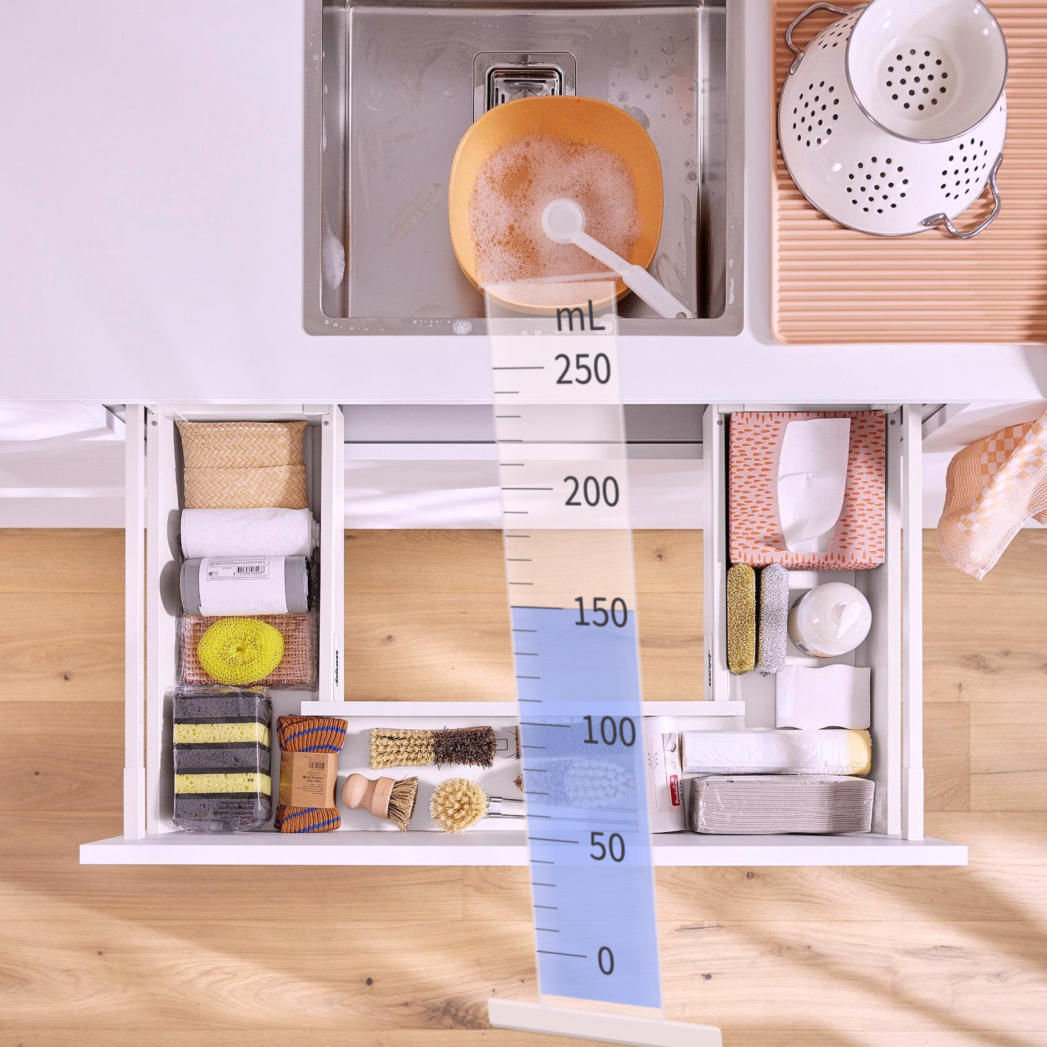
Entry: {"value": 150, "unit": "mL"}
